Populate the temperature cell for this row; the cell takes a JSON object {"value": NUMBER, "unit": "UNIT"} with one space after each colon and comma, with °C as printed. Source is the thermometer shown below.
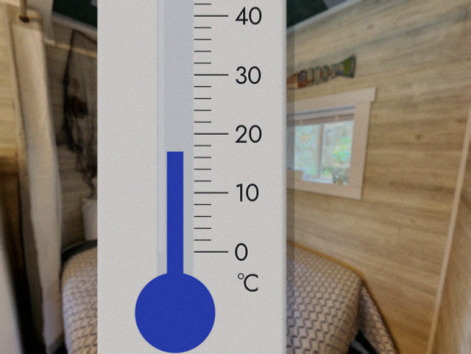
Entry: {"value": 17, "unit": "°C"}
